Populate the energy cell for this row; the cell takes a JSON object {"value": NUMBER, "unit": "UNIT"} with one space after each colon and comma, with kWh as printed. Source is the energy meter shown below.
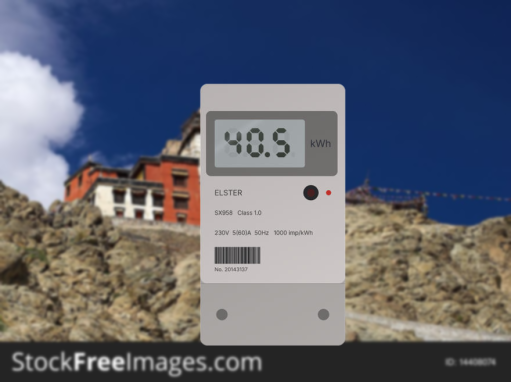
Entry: {"value": 40.5, "unit": "kWh"}
